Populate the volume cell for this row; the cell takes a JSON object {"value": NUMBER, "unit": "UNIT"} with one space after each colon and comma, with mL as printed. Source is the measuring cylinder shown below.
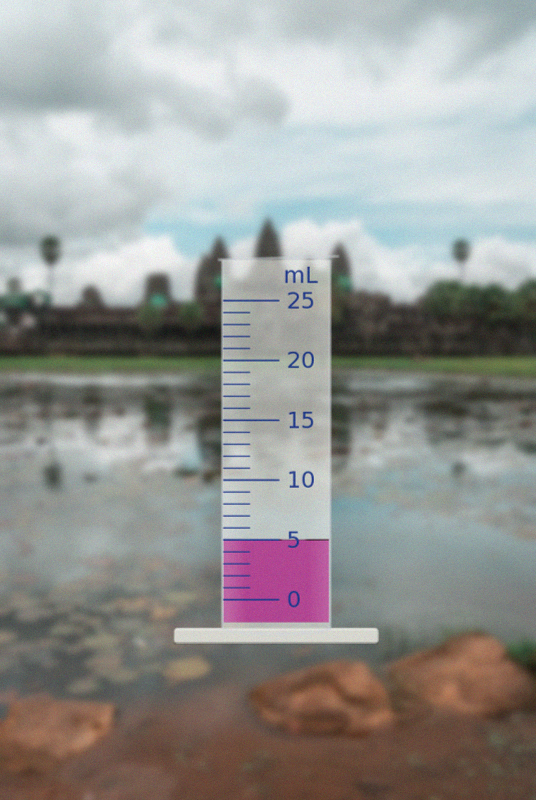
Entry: {"value": 5, "unit": "mL"}
